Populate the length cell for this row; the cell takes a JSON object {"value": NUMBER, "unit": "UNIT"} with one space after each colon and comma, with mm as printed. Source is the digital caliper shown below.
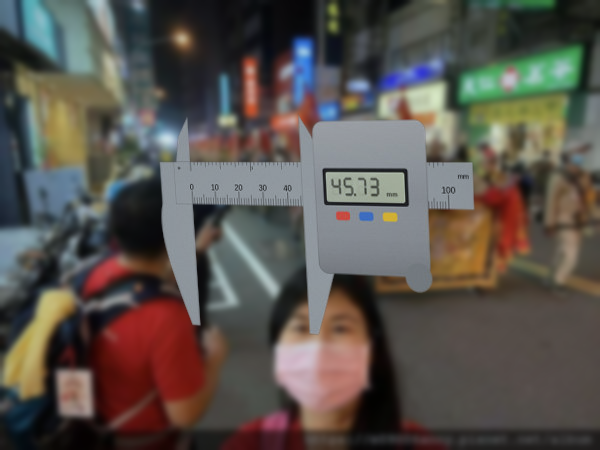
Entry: {"value": 45.73, "unit": "mm"}
